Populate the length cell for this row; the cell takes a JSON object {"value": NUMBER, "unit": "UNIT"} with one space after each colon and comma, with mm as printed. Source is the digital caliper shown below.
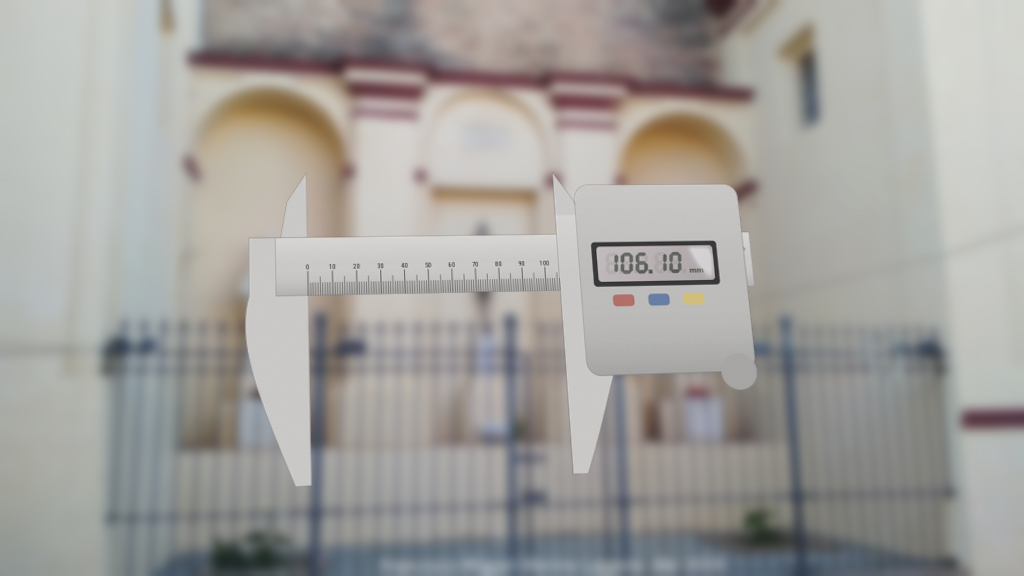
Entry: {"value": 106.10, "unit": "mm"}
